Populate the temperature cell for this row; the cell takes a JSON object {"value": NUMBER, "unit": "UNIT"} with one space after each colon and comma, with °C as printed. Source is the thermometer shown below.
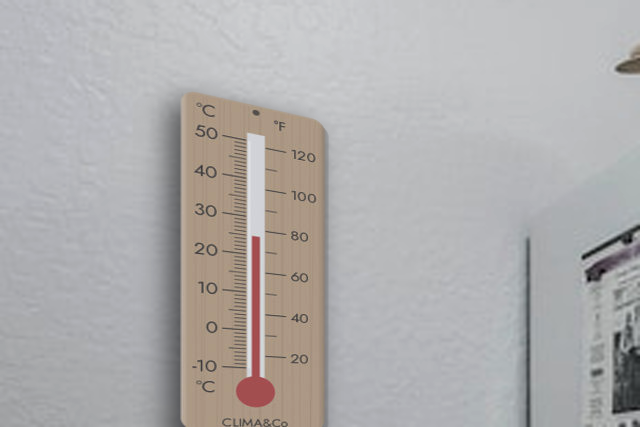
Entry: {"value": 25, "unit": "°C"}
